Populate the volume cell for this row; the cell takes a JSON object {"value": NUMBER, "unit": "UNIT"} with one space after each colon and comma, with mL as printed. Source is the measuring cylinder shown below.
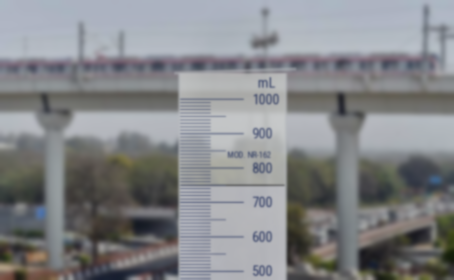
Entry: {"value": 750, "unit": "mL"}
